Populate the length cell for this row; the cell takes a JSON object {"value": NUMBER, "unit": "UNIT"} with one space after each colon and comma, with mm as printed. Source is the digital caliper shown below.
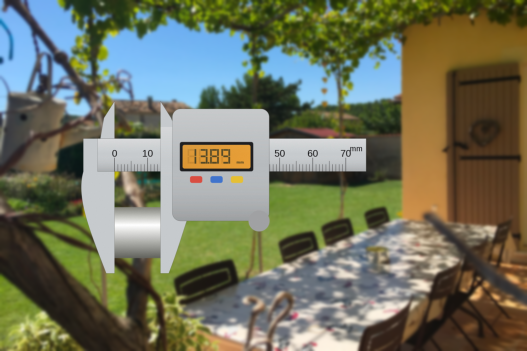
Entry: {"value": 13.89, "unit": "mm"}
